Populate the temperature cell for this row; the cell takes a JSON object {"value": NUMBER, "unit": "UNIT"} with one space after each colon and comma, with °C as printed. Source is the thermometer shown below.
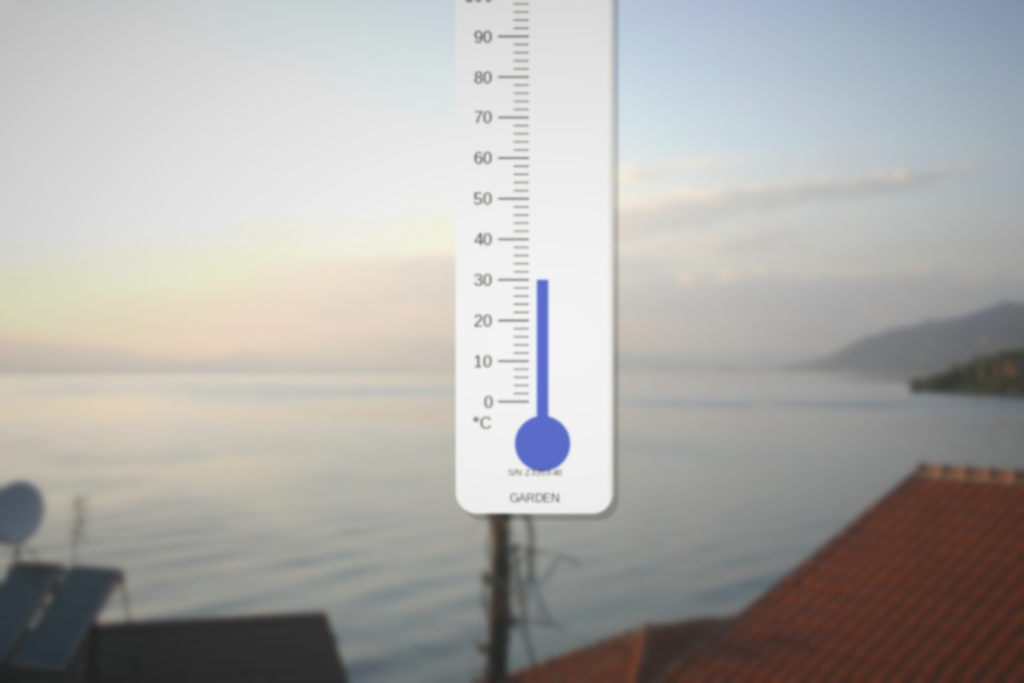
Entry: {"value": 30, "unit": "°C"}
